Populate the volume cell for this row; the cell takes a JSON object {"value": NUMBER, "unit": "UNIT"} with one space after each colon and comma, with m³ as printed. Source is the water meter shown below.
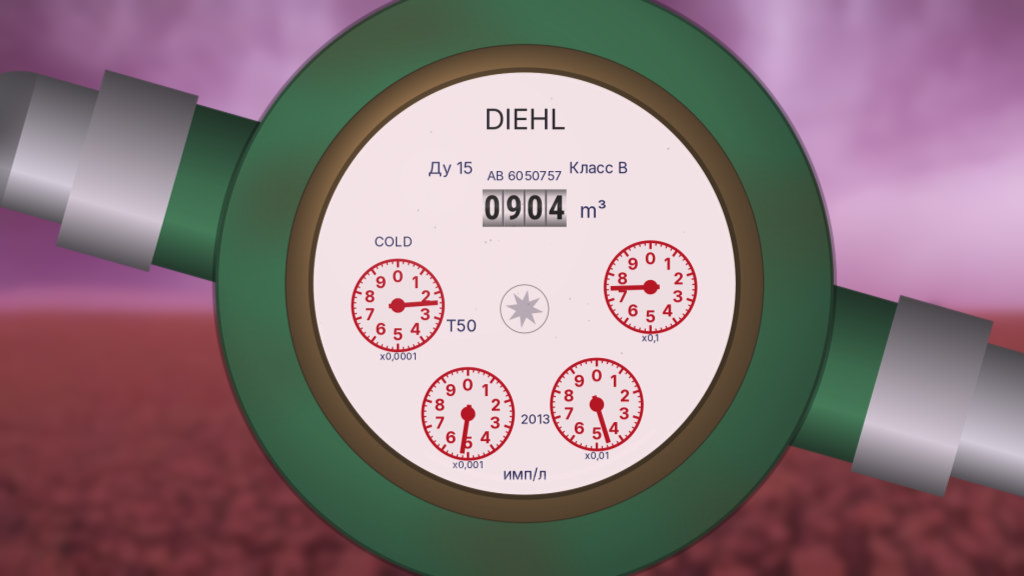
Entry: {"value": 904.7452, "unit": "m³"}
